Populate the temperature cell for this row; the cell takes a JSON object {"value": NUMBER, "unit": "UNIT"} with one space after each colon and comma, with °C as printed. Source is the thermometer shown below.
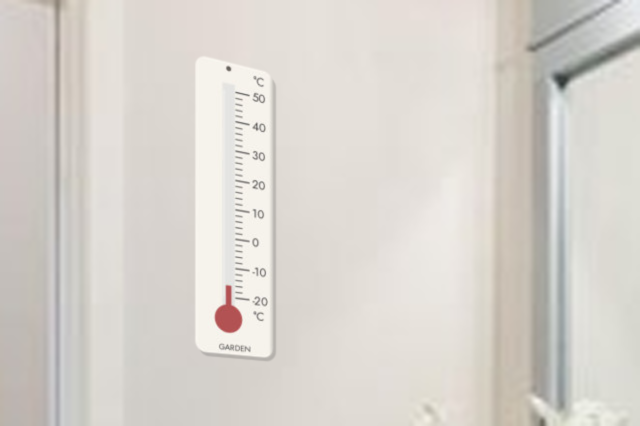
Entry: {"value": -16, "unit": "°C"}
